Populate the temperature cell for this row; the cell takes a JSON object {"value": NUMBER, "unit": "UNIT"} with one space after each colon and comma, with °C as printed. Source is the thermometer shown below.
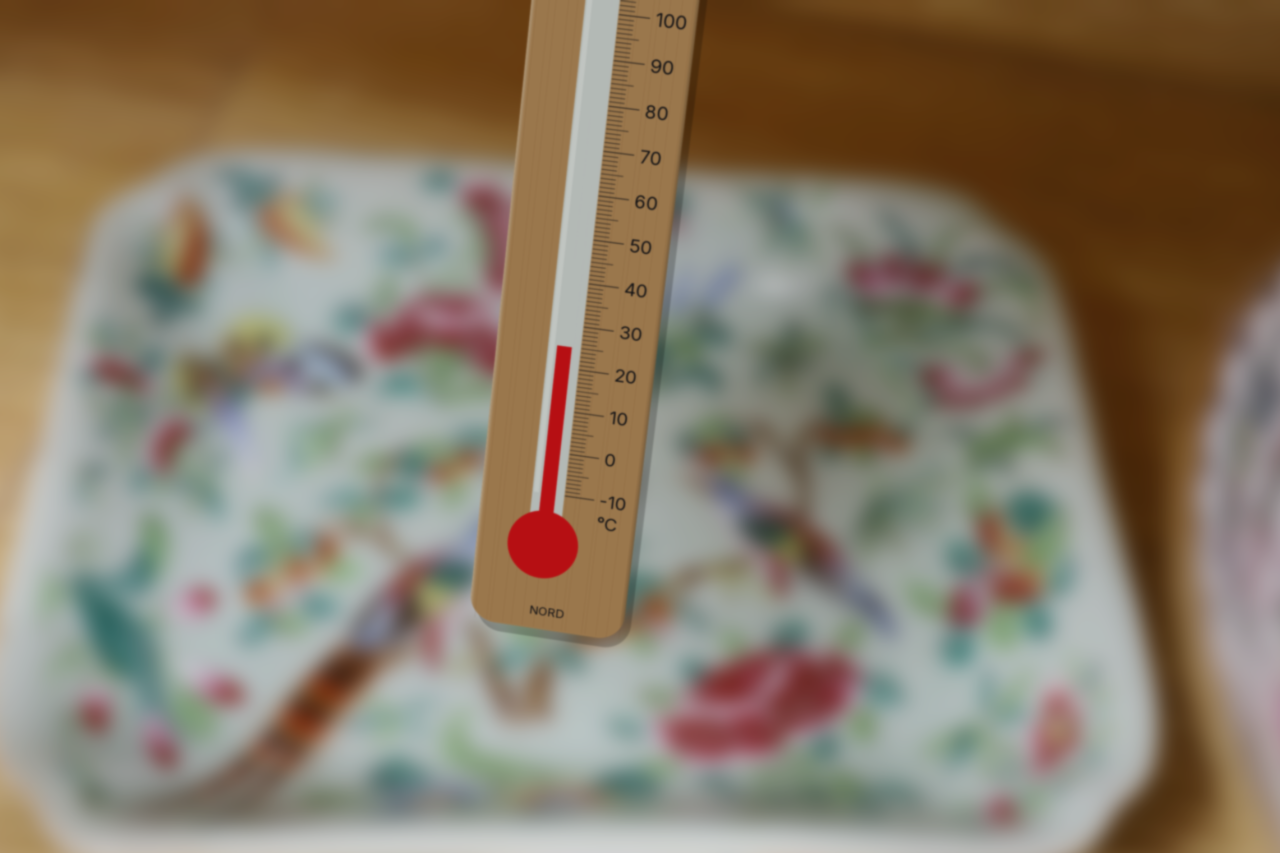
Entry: {"value": 25, "unit": "°C"}
